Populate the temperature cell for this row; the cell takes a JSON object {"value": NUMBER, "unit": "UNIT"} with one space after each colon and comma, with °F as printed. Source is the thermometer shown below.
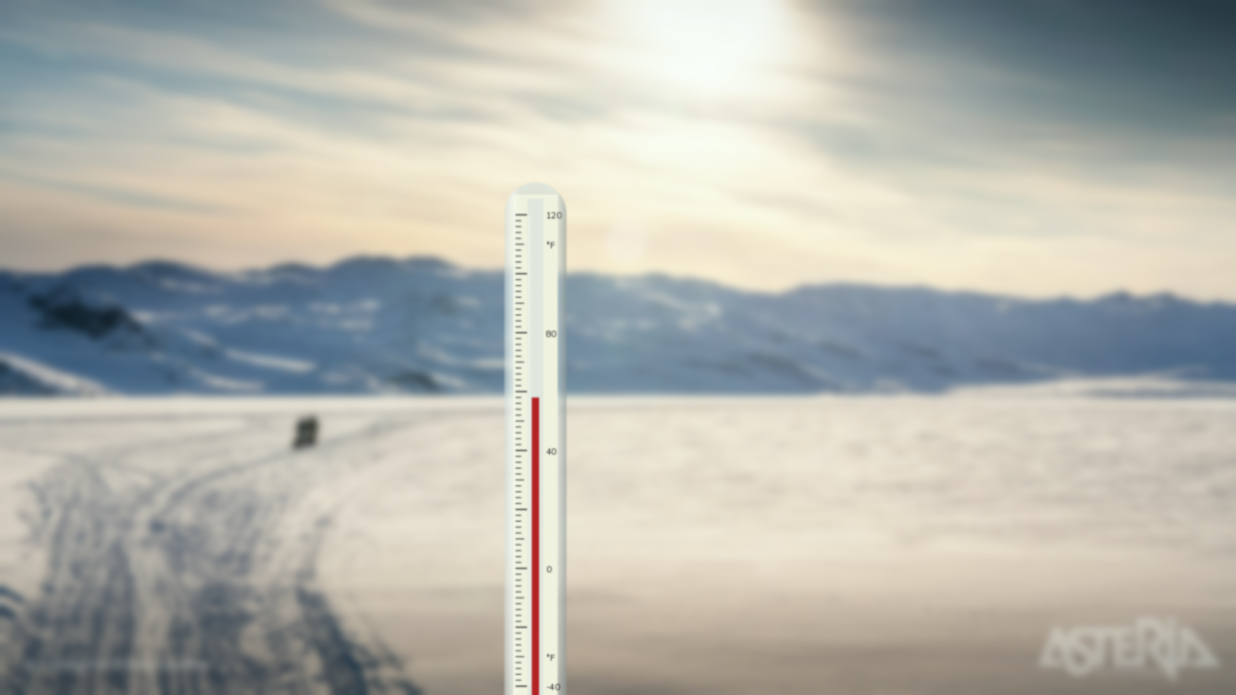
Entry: {"value": 58, "unit": "°F"}
